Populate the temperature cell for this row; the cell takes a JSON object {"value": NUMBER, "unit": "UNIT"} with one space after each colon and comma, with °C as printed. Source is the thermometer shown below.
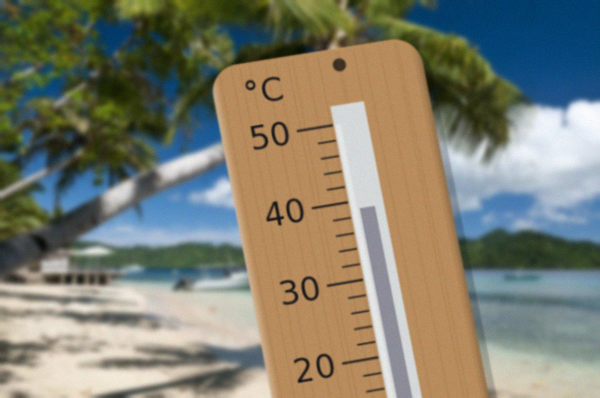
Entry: {"value": 39, "unit": "°C"}
